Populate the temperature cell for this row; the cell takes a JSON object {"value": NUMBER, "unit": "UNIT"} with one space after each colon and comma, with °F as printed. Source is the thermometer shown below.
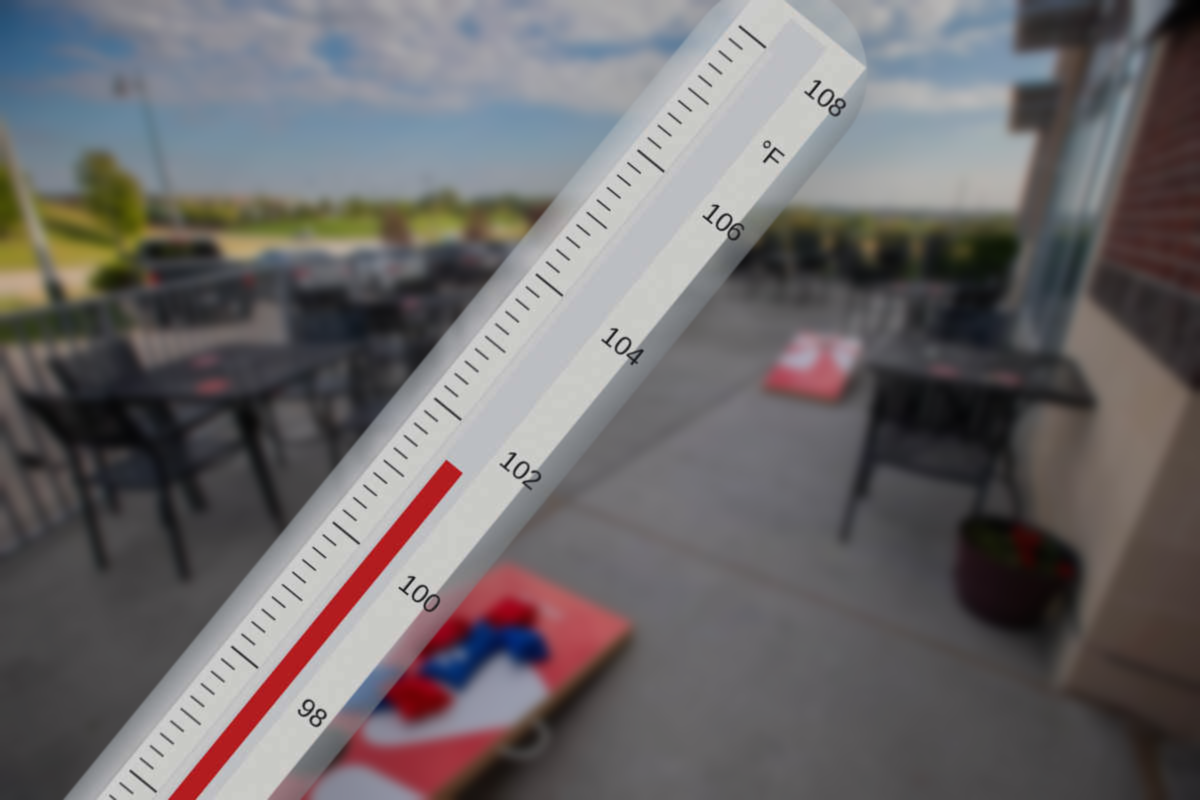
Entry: {"value": 101.5, "unit": "°F"}
